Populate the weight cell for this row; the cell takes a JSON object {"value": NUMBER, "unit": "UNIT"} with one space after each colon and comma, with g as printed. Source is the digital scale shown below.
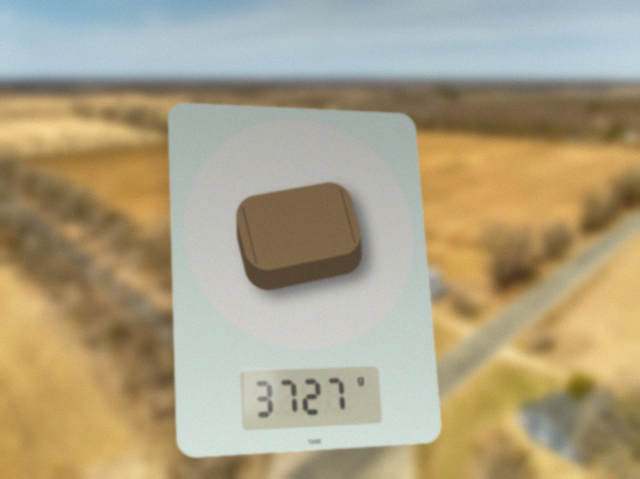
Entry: {"value": 3727, "unit": "g"}
